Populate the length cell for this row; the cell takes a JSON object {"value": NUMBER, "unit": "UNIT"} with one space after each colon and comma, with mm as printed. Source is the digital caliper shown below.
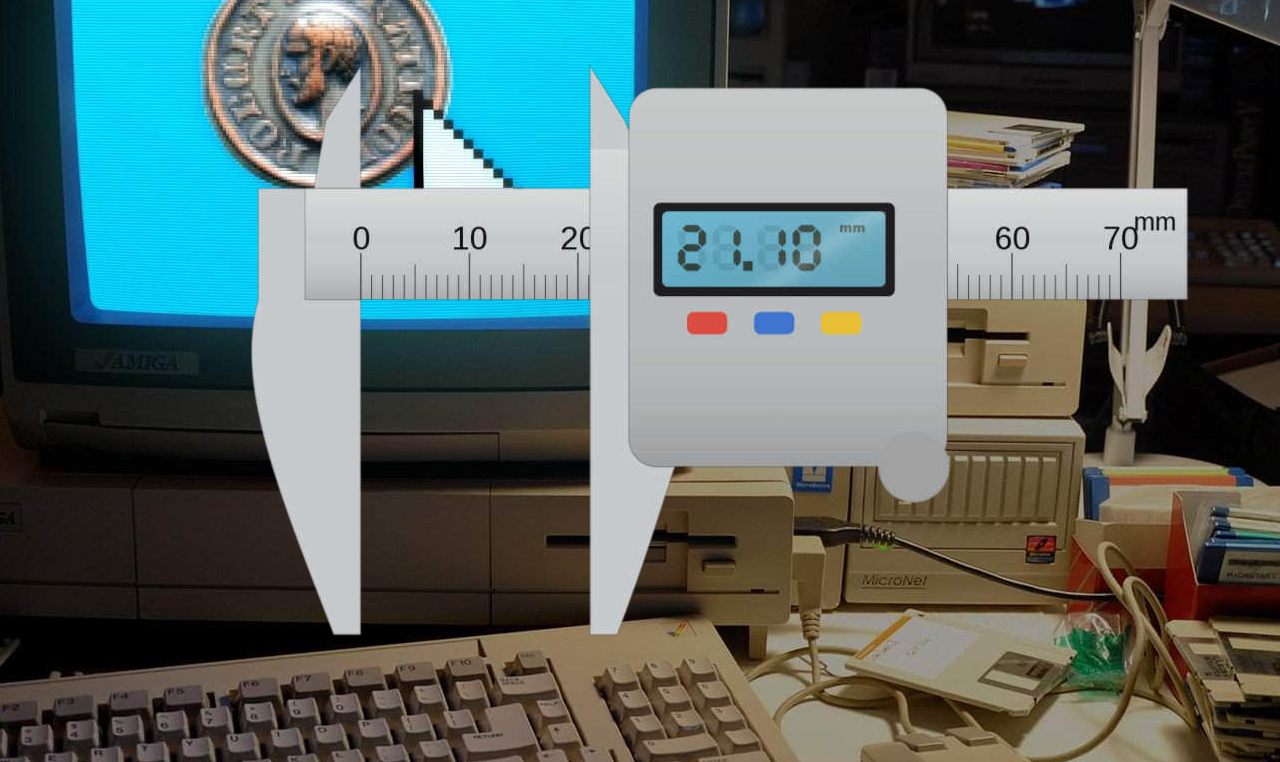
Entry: {"value": 21.10, "unit": "mm"}
